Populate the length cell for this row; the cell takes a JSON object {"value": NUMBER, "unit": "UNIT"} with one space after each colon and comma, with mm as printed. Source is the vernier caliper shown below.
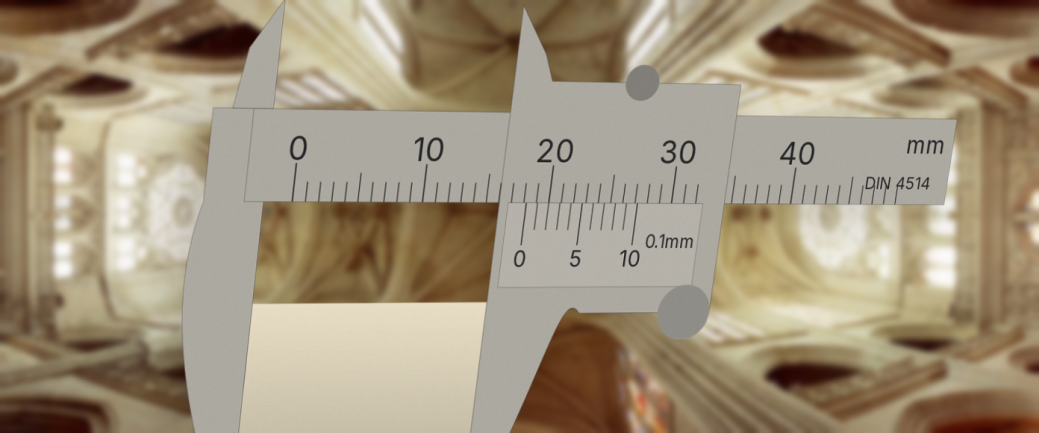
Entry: {"value": 18.2, "unit": "mm"}
